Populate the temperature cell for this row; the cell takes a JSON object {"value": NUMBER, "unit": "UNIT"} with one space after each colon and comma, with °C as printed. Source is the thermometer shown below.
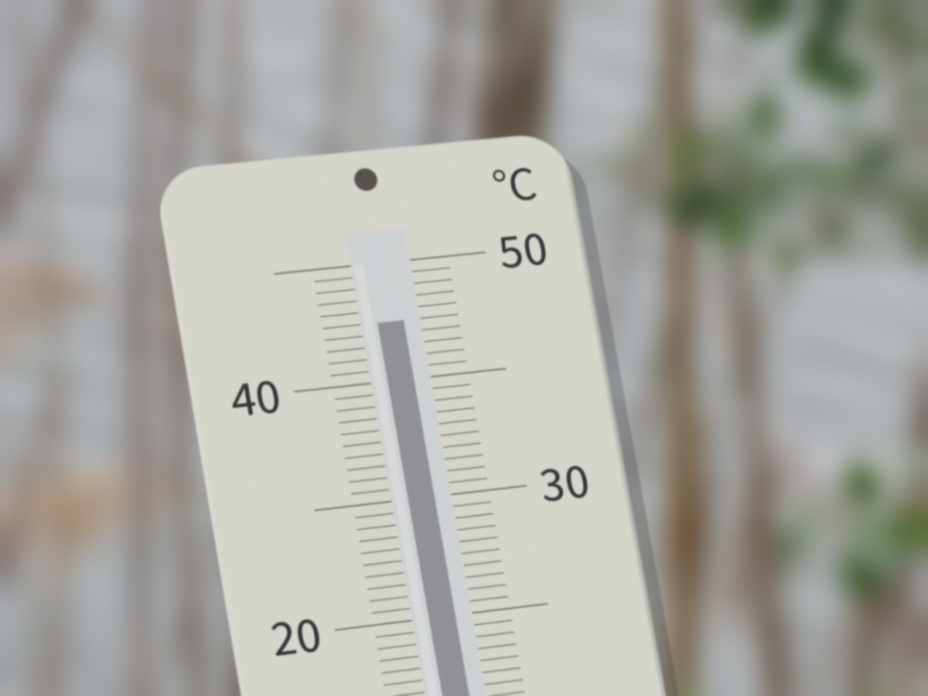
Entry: {"value": 45, "unit": "°C"}
